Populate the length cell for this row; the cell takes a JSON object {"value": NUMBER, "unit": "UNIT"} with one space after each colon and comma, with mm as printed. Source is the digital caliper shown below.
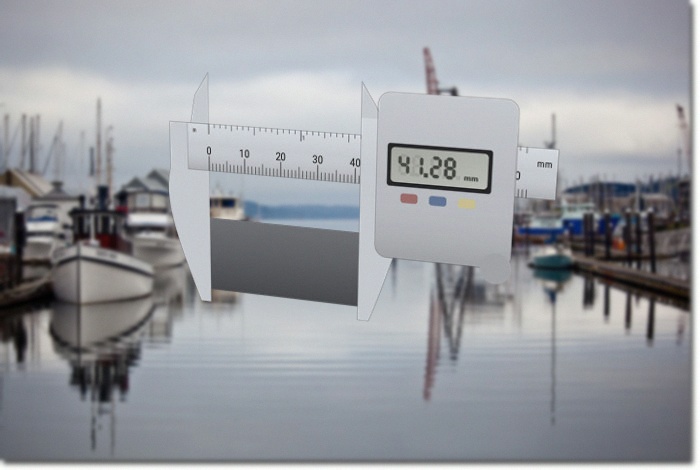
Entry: {"value": 41.28, "unit": "mm"}
